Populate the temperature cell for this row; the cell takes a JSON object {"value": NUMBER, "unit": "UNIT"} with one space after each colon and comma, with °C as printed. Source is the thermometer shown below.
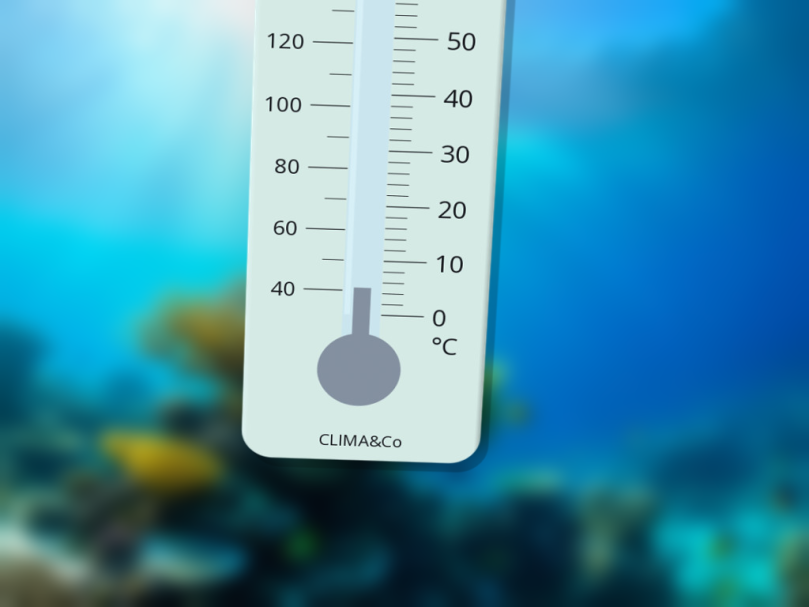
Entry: {"value": 5, "unit": "°C"}
